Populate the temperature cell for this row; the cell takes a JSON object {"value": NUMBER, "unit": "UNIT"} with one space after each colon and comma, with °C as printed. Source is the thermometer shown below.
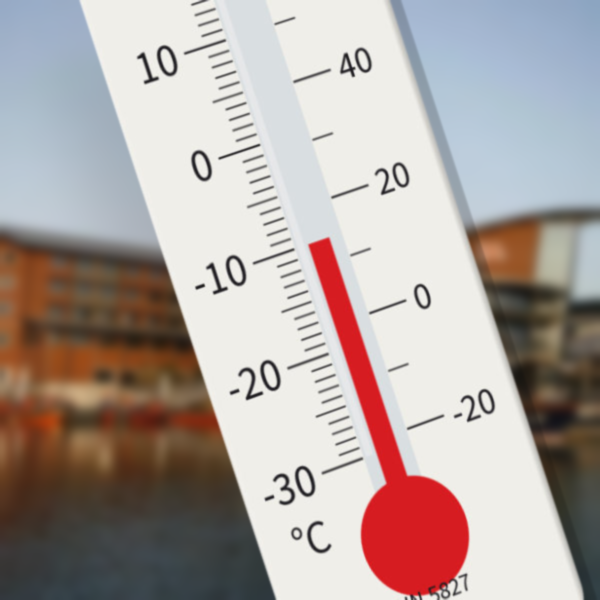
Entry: {"value": -10, "unit": "°C"}
